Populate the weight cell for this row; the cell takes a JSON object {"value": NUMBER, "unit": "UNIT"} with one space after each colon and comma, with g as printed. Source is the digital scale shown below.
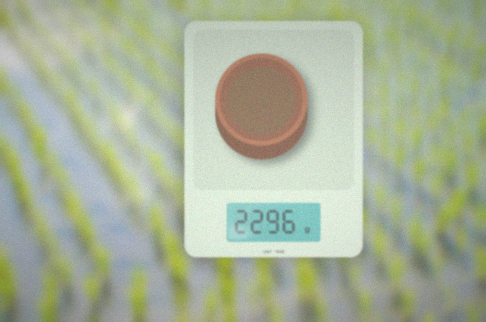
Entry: {"value": 2296, "unit": "g"}
